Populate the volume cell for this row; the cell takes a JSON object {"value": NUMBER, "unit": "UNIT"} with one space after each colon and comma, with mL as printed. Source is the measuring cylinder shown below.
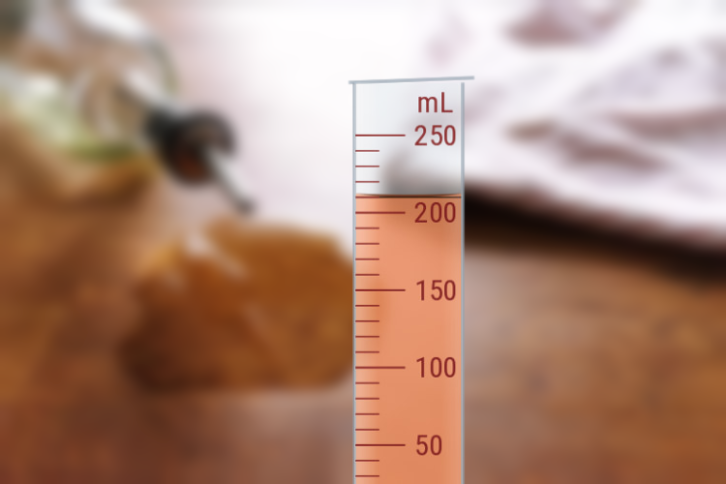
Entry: {"value": 210, "unit": "mL"}
